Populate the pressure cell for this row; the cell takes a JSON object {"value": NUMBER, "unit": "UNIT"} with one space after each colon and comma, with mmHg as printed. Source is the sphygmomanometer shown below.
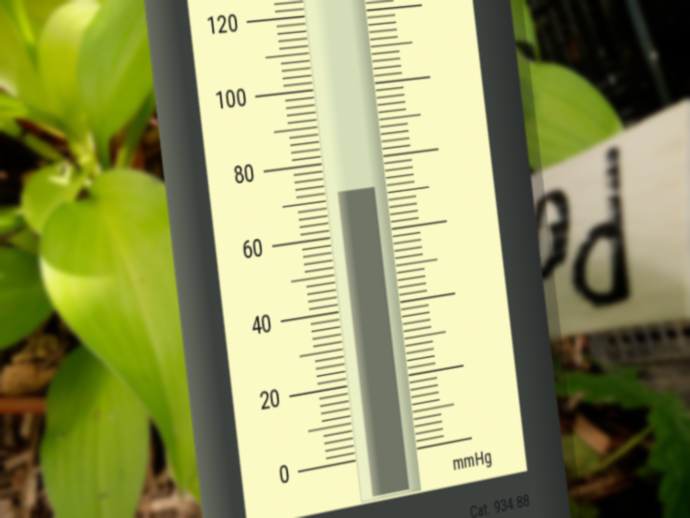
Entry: {"value": 72, "unit": "mmHg"}
